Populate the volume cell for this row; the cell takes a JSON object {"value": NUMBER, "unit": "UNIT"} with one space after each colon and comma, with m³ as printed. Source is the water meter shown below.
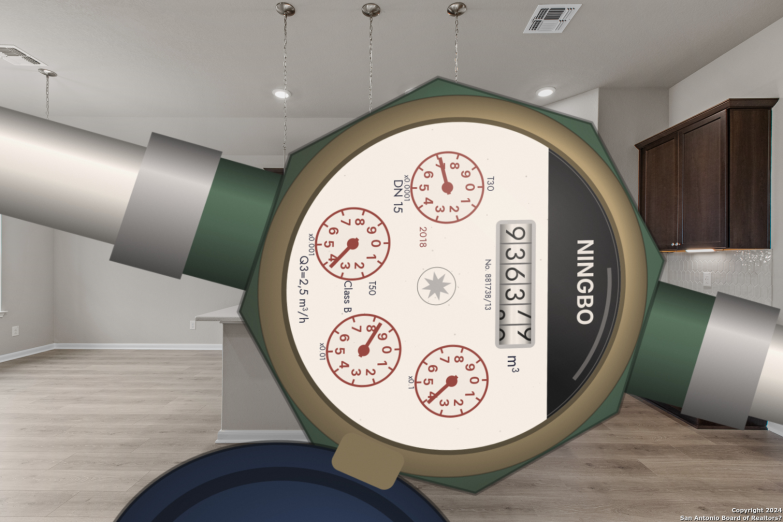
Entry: {"value": 936379.3837, "unit": "m³"}
